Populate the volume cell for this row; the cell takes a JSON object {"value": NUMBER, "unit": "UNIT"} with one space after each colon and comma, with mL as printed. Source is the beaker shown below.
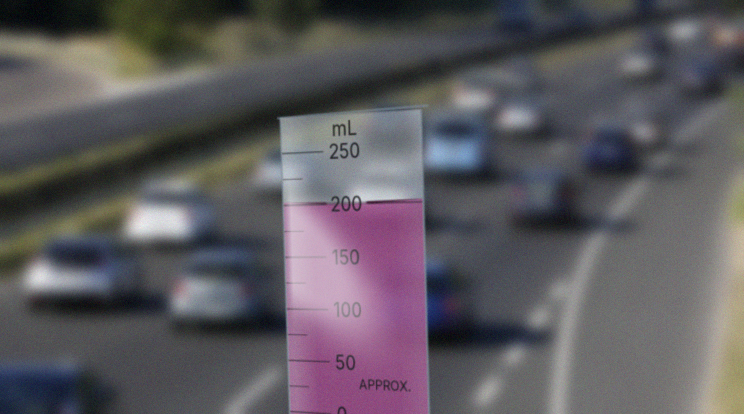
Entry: {"value": 200, "unit": "mL"}
